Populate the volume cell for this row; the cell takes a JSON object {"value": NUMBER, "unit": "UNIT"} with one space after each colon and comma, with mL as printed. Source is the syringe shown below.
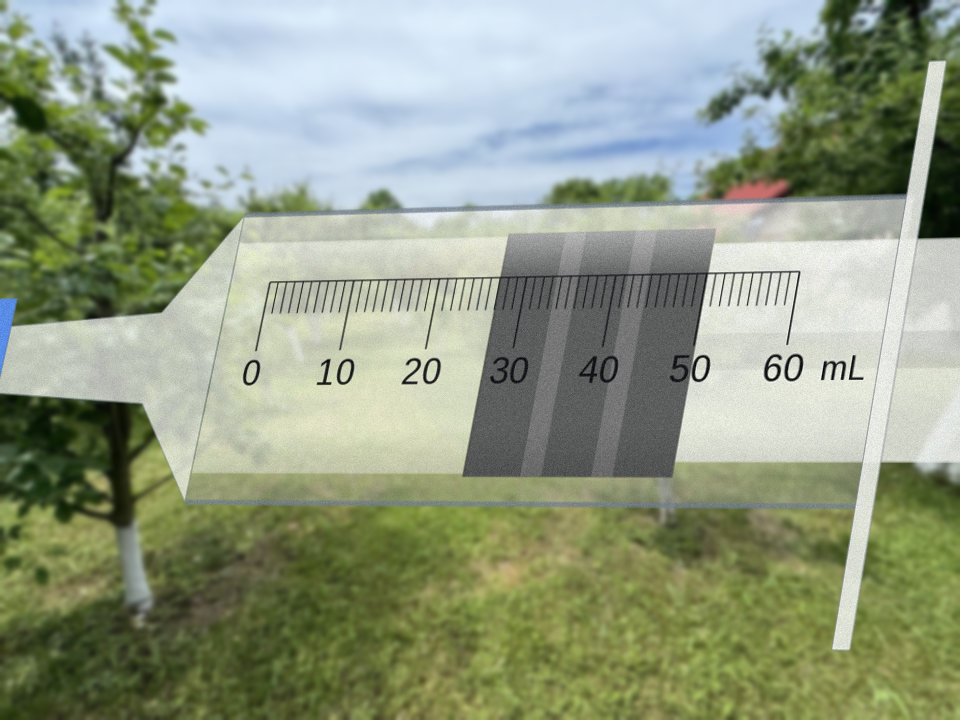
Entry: {"value": 27, "unit": "mL"}
